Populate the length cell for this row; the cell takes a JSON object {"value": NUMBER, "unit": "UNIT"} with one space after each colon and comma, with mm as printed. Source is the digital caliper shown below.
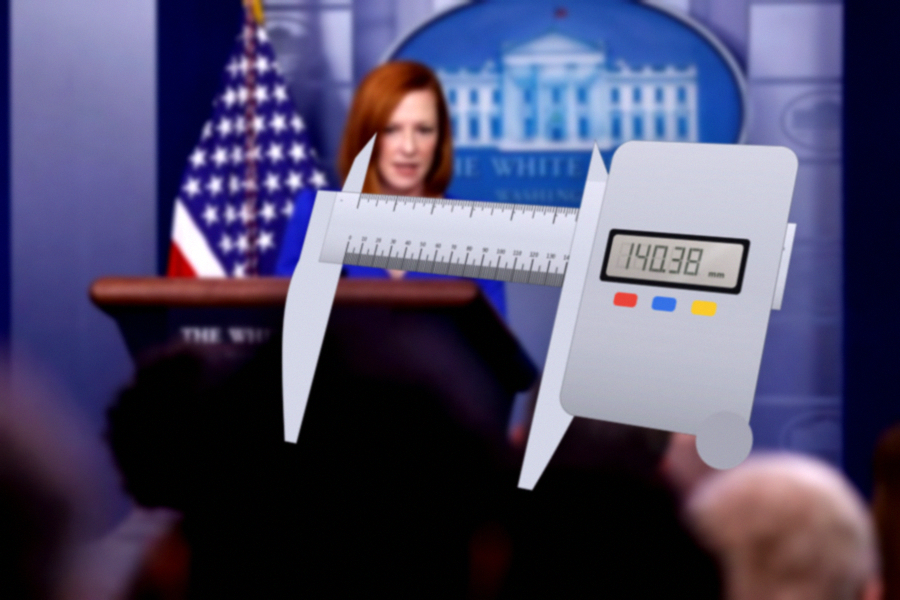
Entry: {"value": 140.38, "unit": "mm"}
